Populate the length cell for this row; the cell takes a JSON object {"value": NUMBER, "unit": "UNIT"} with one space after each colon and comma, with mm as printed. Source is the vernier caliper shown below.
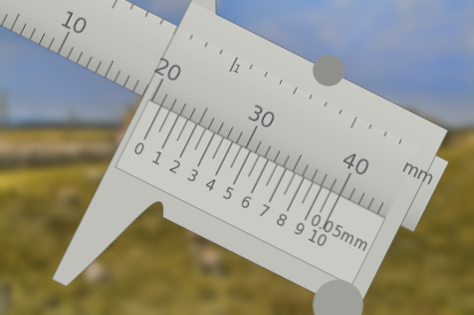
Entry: {"value": 21.0, "unit": "mm"}
